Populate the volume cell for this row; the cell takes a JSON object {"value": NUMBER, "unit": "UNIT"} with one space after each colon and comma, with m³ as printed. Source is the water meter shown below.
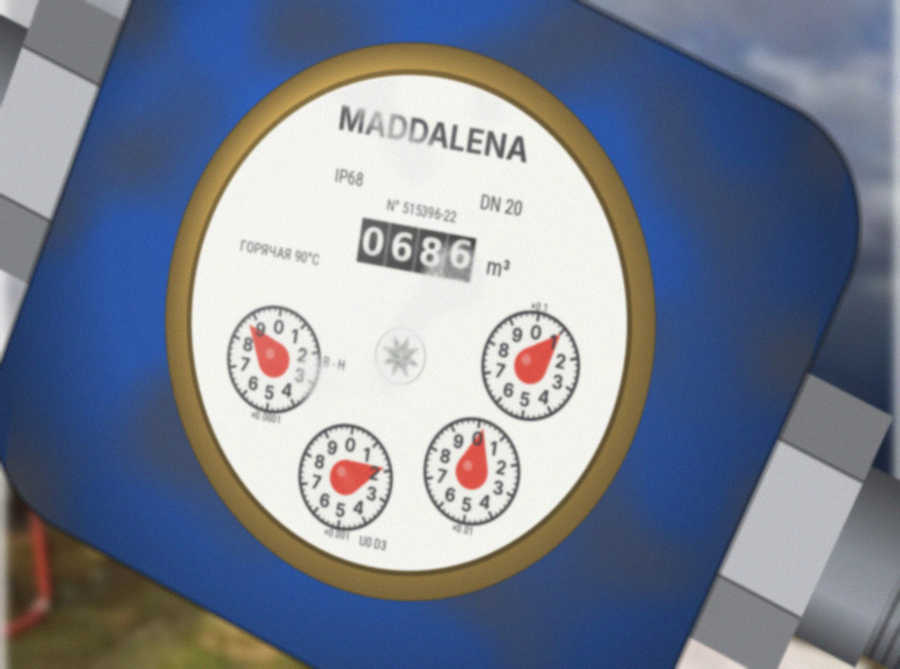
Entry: {"value": 686.1018, "unit": "m³"}
